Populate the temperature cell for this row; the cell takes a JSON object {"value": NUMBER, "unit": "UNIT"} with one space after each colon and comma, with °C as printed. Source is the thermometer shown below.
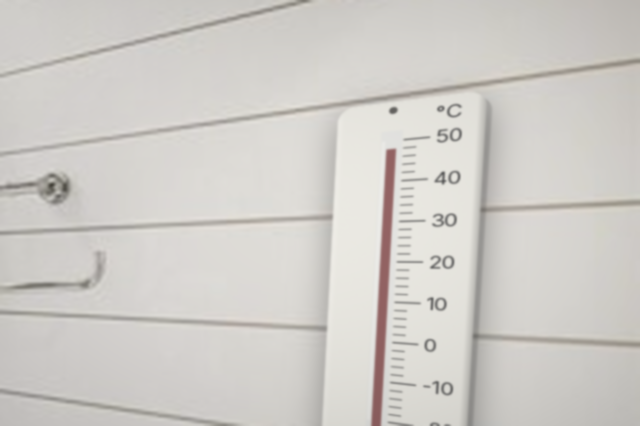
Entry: {"value": 48, "unit": "°C"}
